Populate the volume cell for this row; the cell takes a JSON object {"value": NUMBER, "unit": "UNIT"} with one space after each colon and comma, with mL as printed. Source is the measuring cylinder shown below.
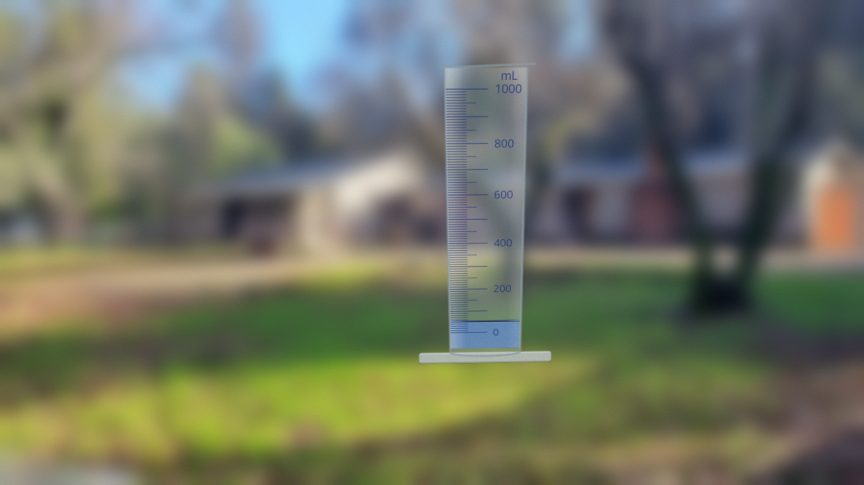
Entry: {"value": 50, "unit": "mL"}
